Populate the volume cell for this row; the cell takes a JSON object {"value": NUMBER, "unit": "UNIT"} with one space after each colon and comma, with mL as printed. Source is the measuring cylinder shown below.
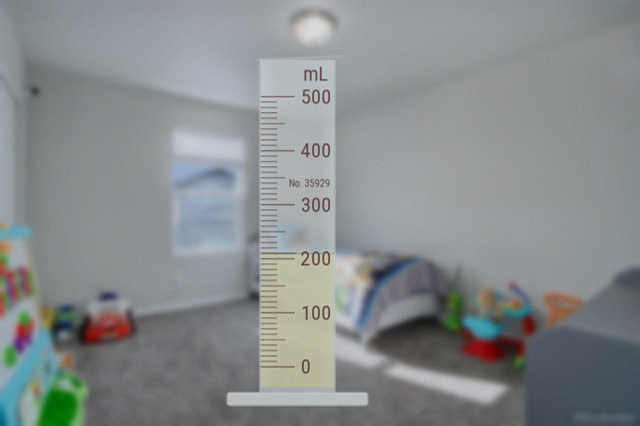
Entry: {"value": 210, "unit": "mL"}
